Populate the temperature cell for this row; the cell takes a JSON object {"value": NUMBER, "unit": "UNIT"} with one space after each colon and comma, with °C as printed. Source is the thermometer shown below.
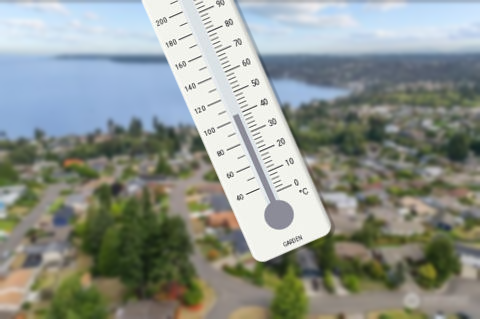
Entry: {"value": 40, "unit": "°C"}
